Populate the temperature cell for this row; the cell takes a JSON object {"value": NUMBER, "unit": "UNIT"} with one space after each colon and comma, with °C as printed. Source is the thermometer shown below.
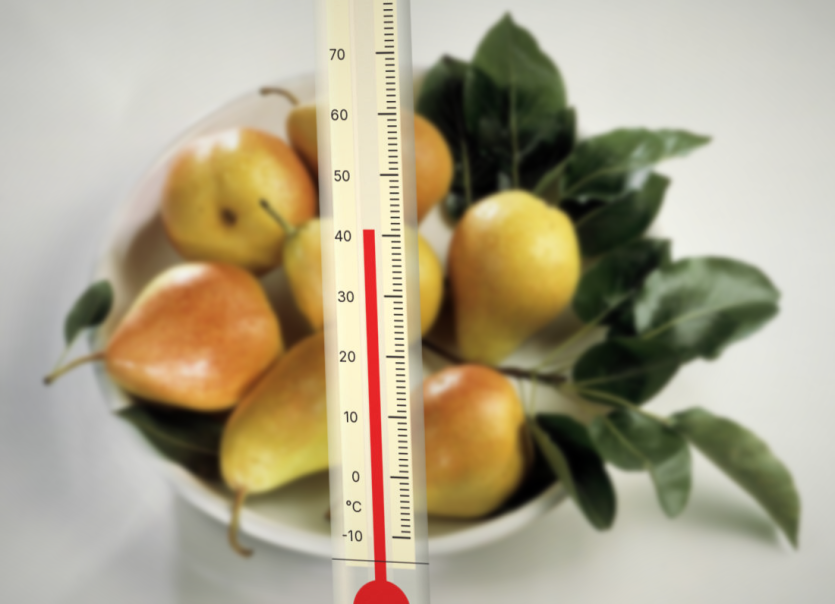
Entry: {"value": 41, "unit": "°C"}
